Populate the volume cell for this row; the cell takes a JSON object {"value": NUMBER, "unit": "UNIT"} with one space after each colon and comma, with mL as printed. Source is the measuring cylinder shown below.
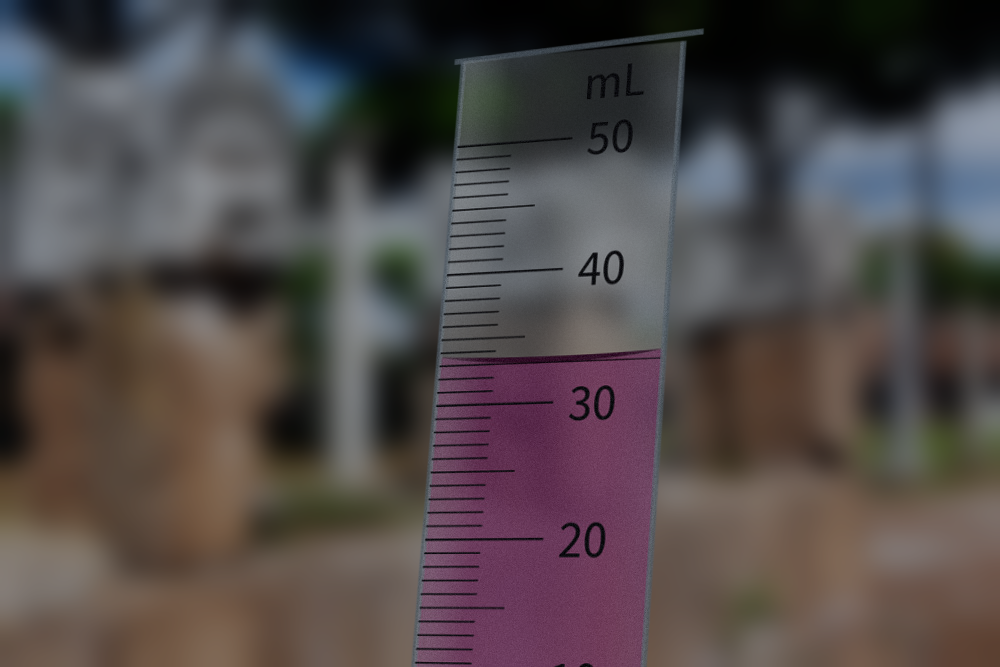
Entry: {"value": 33, "unit": "mL"}
